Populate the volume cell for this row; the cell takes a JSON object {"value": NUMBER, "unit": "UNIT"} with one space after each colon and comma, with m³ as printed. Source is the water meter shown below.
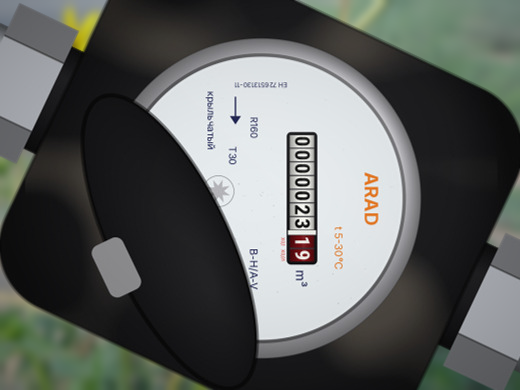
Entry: {"value": 23.19, "unit": "m³"}
